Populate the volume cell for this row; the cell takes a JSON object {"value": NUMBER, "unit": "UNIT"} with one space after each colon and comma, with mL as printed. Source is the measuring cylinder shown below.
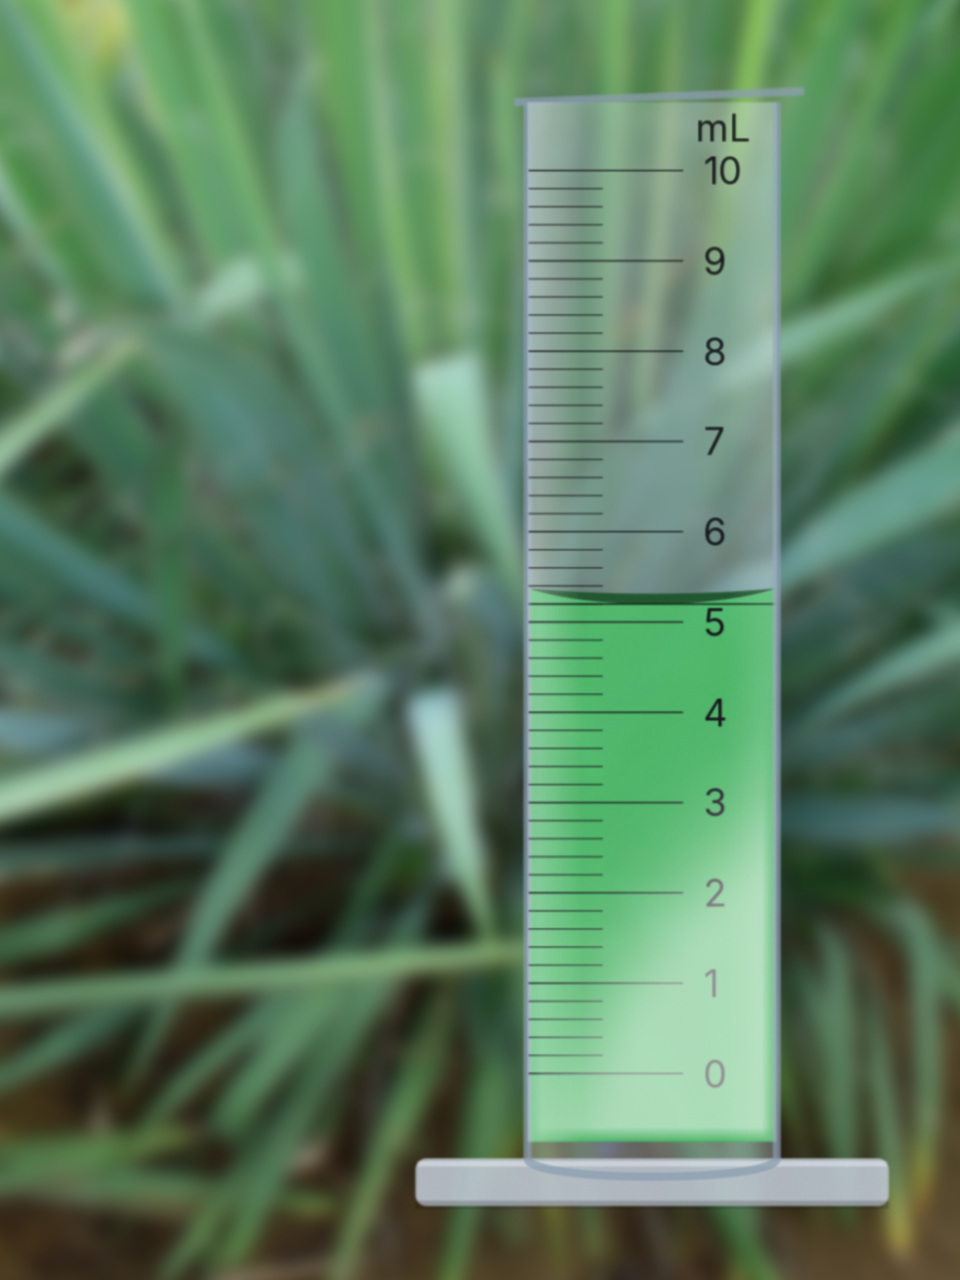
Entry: {"value": 5.2, "unit": "mL"}
